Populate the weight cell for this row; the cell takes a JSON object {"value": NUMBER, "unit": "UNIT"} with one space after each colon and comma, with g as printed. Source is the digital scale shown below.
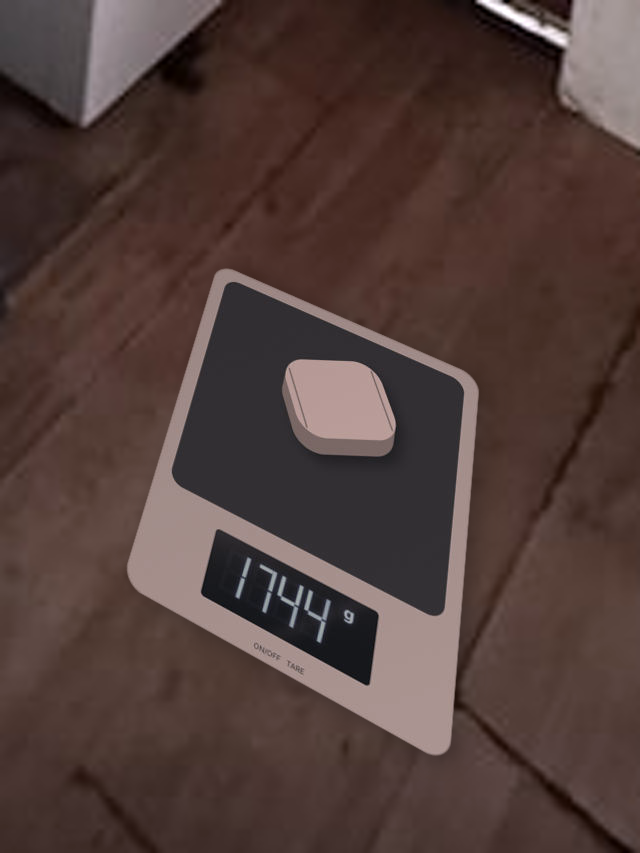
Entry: {"value": 1744, "unit": "g"}
